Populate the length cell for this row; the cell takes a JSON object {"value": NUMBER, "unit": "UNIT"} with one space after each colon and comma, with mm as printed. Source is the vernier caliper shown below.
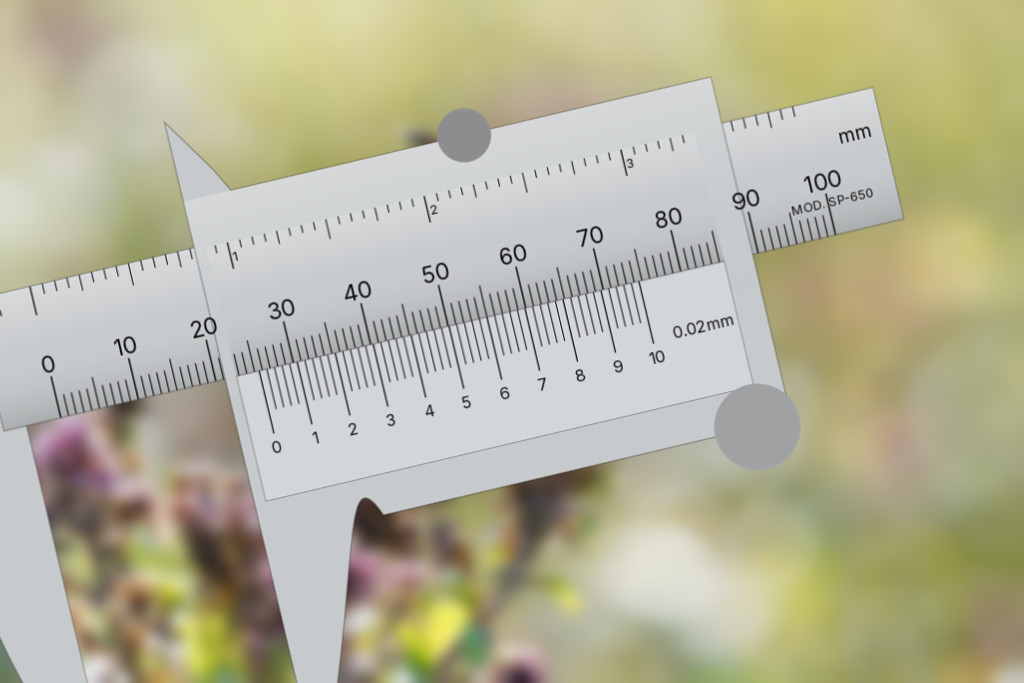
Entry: {"value": 25.6, "unit": "mm"}
